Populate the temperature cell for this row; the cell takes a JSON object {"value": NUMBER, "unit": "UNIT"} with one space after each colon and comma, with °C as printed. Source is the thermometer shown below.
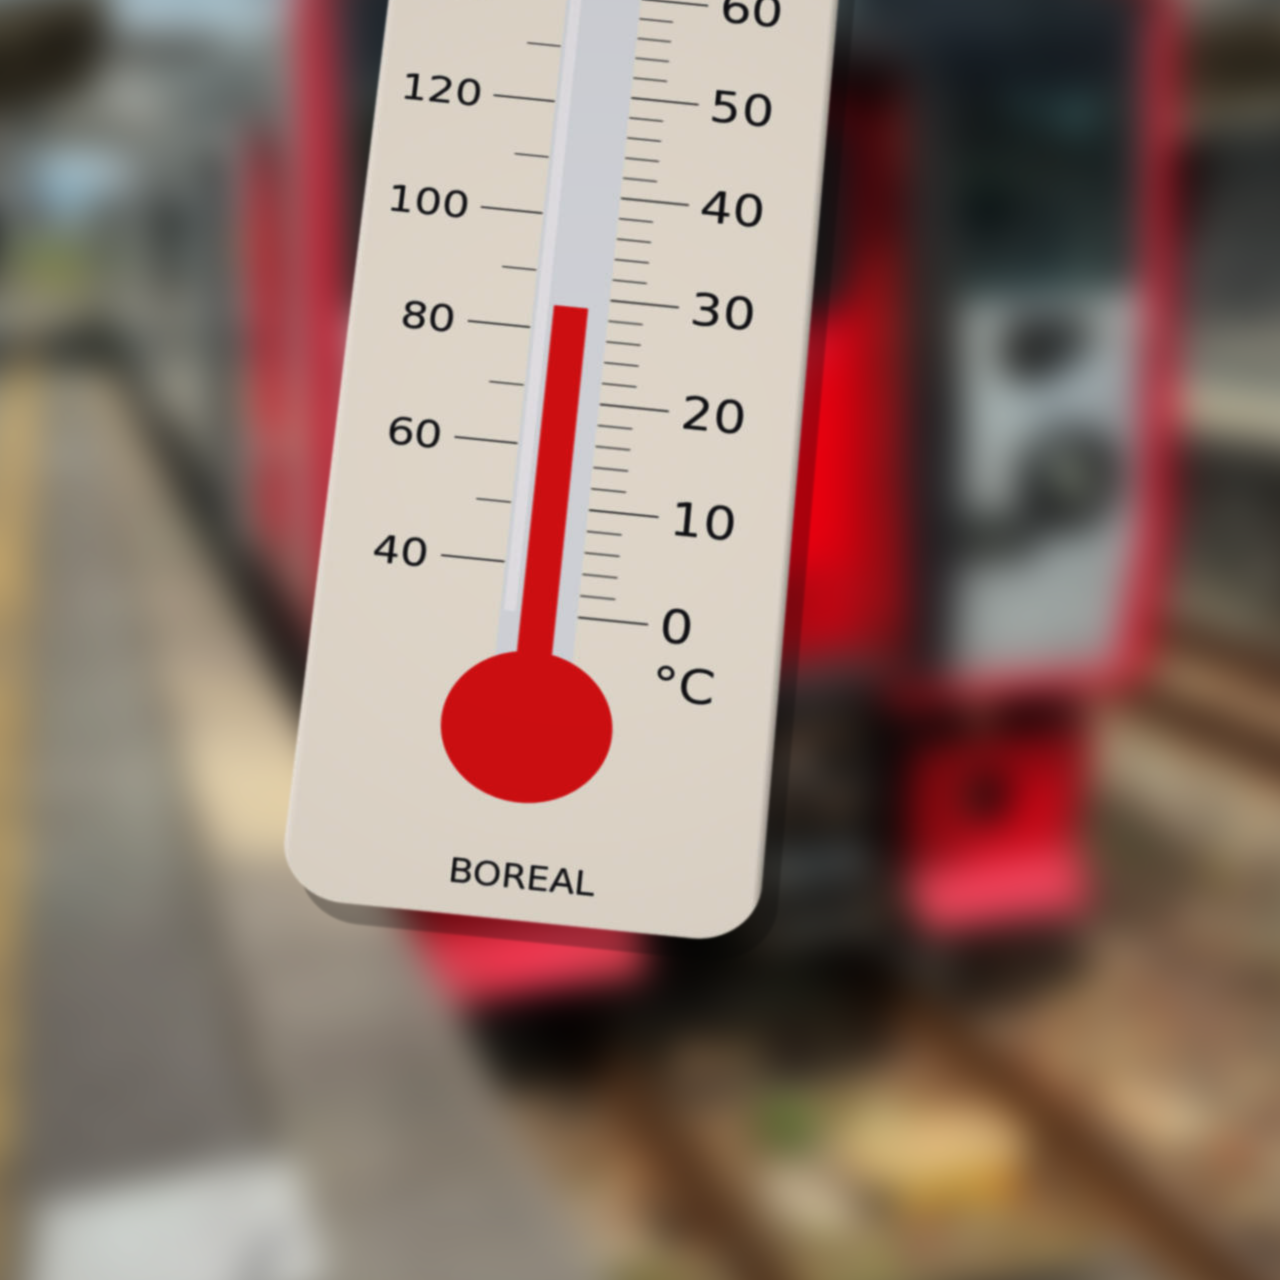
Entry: {"value": 29, "unit": "°C"}
